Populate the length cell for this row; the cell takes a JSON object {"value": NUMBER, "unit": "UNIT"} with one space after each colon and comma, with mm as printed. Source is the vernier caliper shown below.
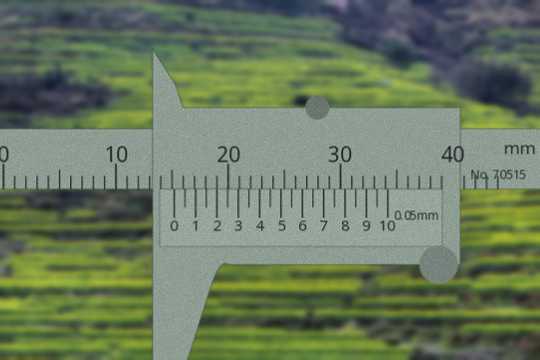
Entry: {"value": 15.2, "unit": "mm"}
